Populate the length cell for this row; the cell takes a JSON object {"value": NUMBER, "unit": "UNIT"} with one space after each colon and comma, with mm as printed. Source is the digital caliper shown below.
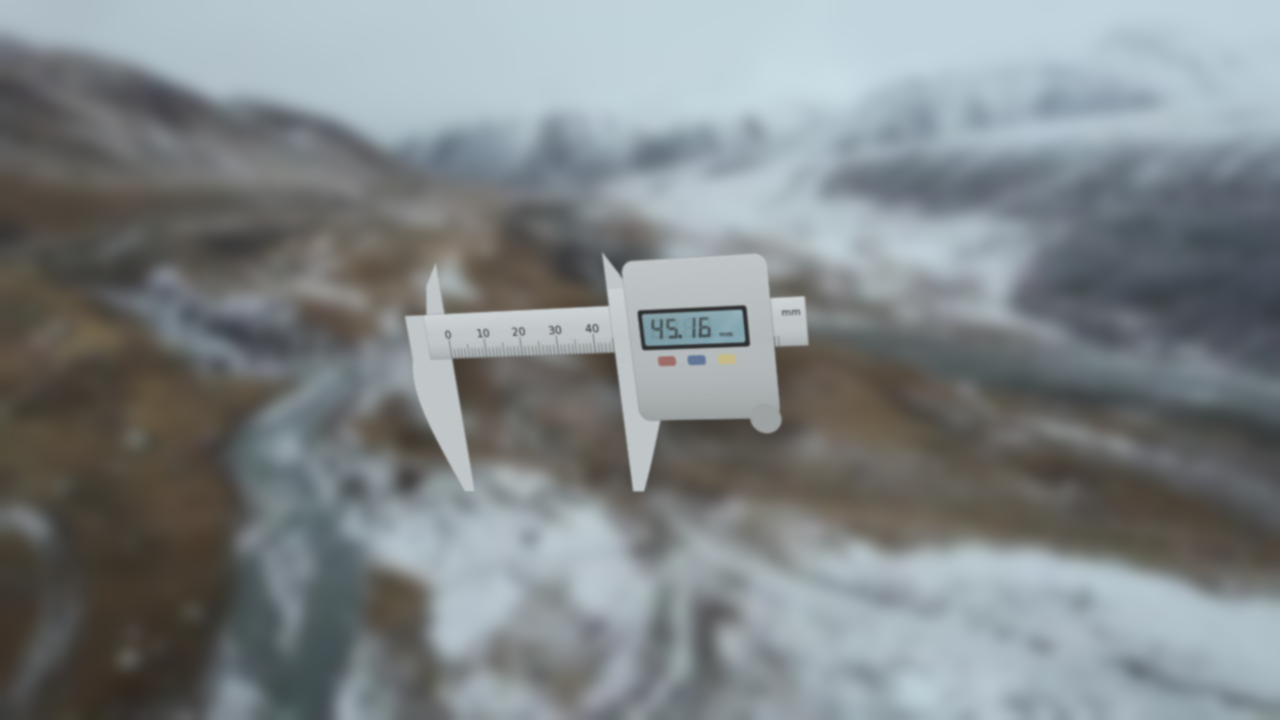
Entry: {"value": 45.16, "unit": "mm"}
